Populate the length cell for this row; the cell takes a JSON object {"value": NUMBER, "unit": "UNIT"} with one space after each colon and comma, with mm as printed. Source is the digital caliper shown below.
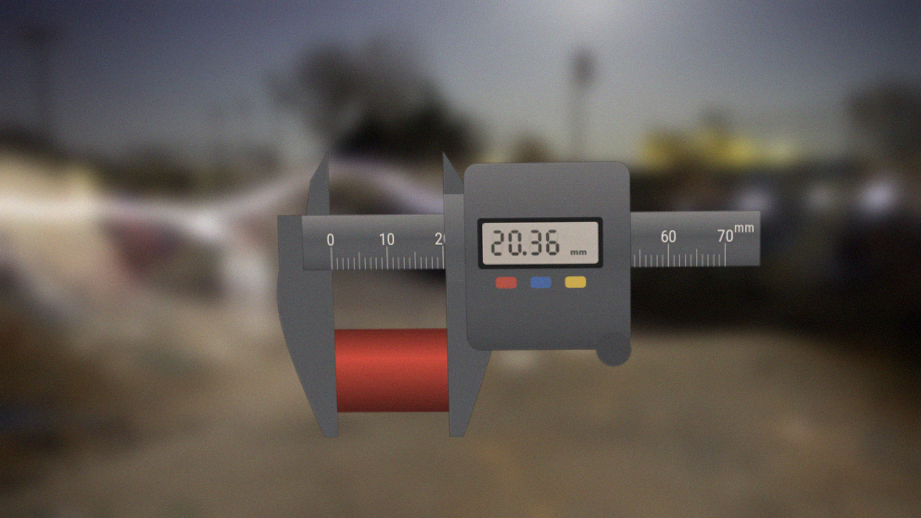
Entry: {"value": 20.36, "unit": "mm"}
